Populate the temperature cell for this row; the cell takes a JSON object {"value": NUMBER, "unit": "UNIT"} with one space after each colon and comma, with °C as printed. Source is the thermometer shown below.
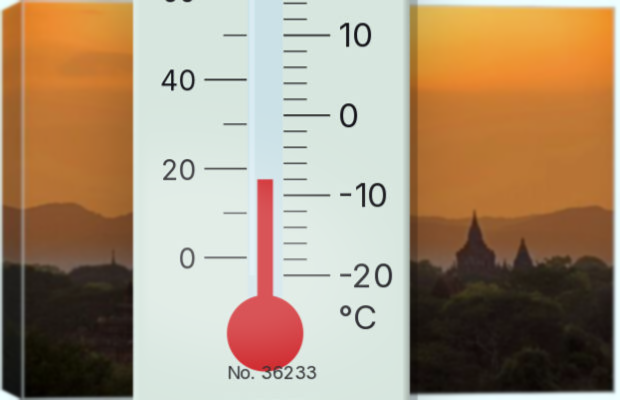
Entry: {"value": -8, "unit": "°C"}
